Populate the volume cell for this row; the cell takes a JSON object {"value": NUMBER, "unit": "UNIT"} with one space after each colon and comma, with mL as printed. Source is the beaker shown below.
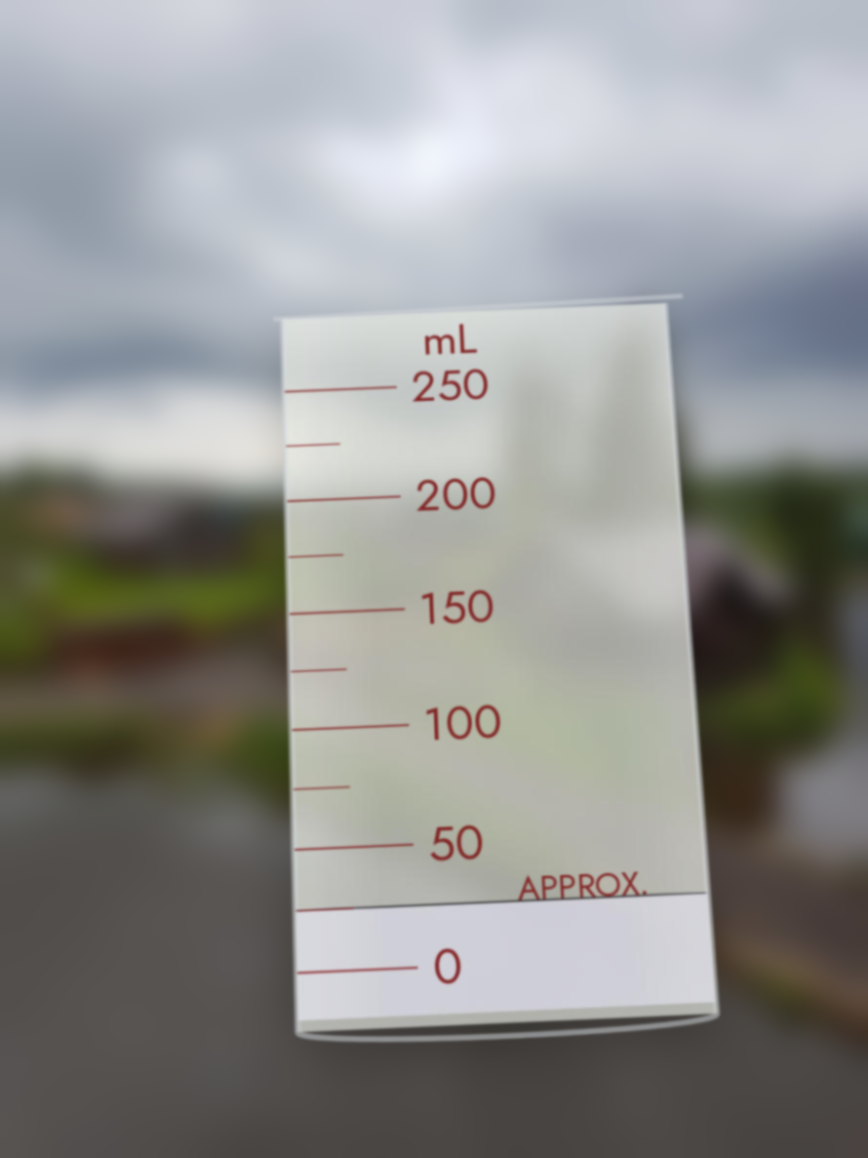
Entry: {"value": 25, "unit": "mL"}
